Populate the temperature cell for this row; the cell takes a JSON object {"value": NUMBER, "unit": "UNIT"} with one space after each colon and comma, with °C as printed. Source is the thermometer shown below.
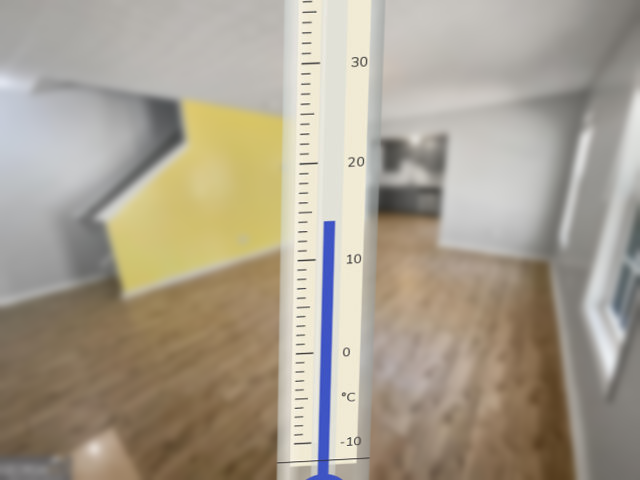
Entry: {"value": 14, "unit": "°C"}
